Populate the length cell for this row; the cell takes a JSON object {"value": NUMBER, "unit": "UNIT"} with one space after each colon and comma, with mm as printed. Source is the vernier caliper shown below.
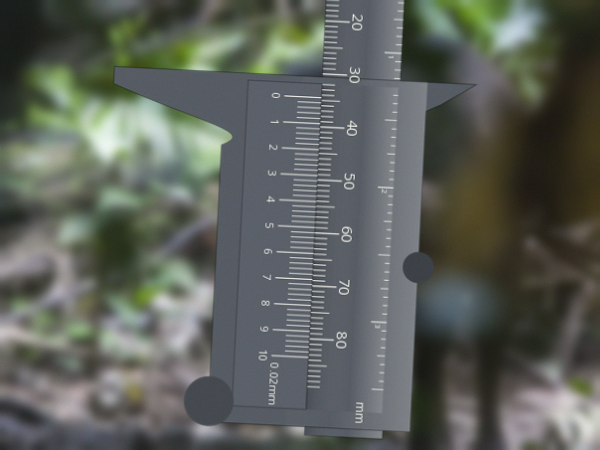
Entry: {"value": 34.5, "unit": "mm"}
